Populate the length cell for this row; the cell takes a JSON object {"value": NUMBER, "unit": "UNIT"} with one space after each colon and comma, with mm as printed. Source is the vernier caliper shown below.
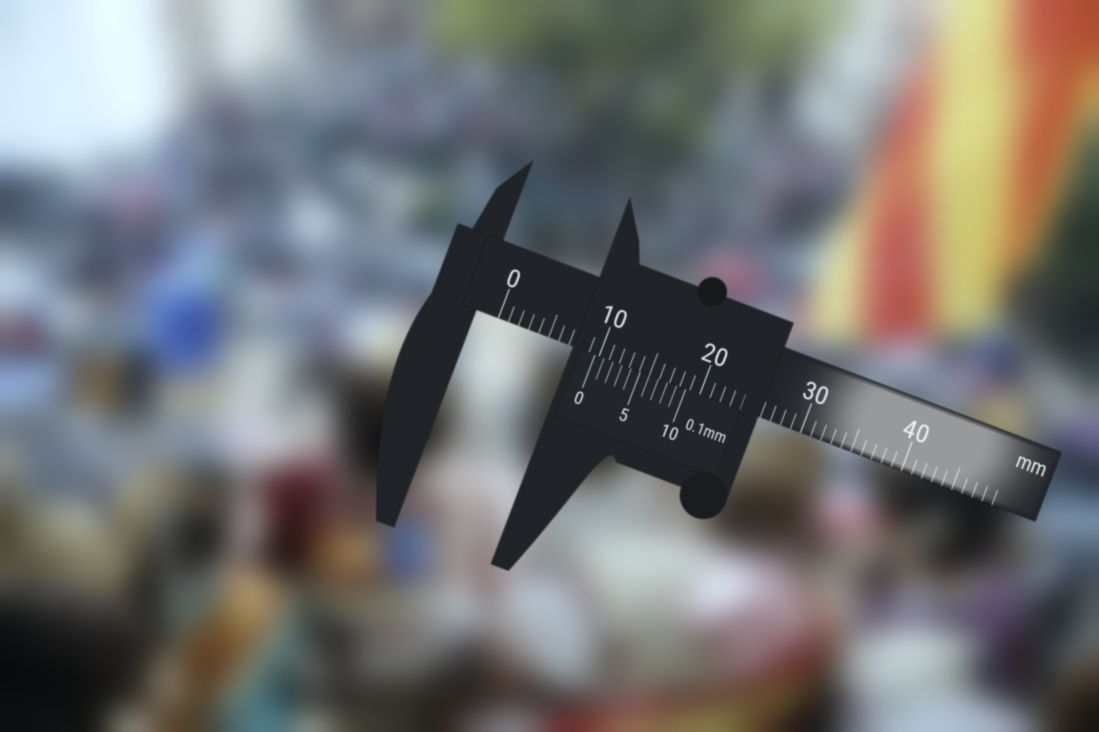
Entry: {"value": 9.6, "unit": "mm"}
